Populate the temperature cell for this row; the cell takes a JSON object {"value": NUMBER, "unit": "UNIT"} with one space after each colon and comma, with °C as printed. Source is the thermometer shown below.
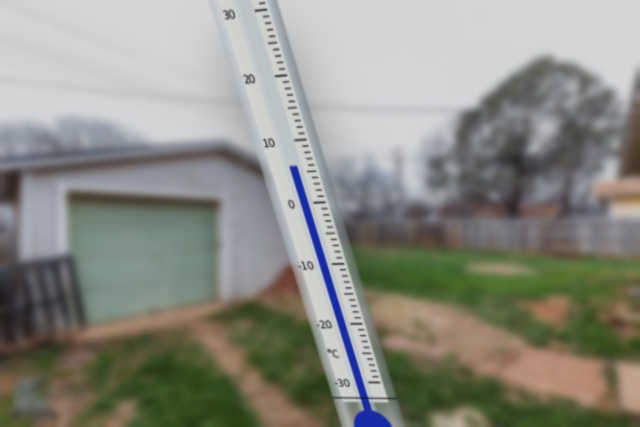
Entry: {"value": 6, "unit": "°C"}
